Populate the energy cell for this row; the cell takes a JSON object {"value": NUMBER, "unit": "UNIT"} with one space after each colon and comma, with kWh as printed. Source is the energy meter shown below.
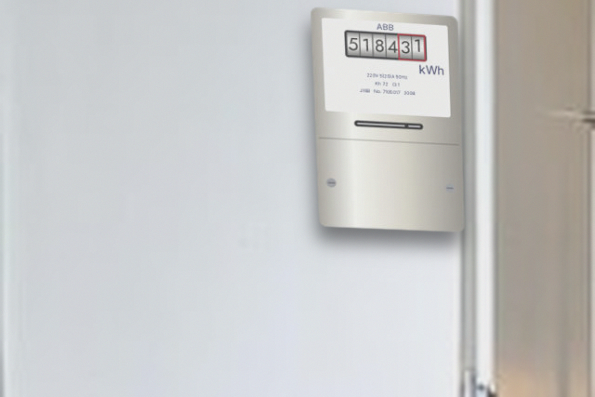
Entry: {"value": 5184.31, "unit": "kWh"}
